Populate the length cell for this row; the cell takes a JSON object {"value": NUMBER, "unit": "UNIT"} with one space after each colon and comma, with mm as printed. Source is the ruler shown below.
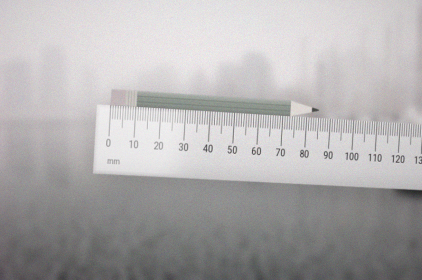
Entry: {"value": 85, "unit": "mm"}
